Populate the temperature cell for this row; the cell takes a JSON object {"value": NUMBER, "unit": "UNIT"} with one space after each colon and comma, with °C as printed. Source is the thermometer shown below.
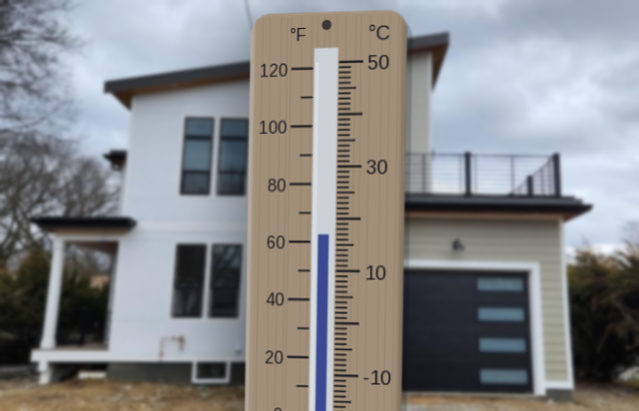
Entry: {"value": 17, "unit": "°C"}
